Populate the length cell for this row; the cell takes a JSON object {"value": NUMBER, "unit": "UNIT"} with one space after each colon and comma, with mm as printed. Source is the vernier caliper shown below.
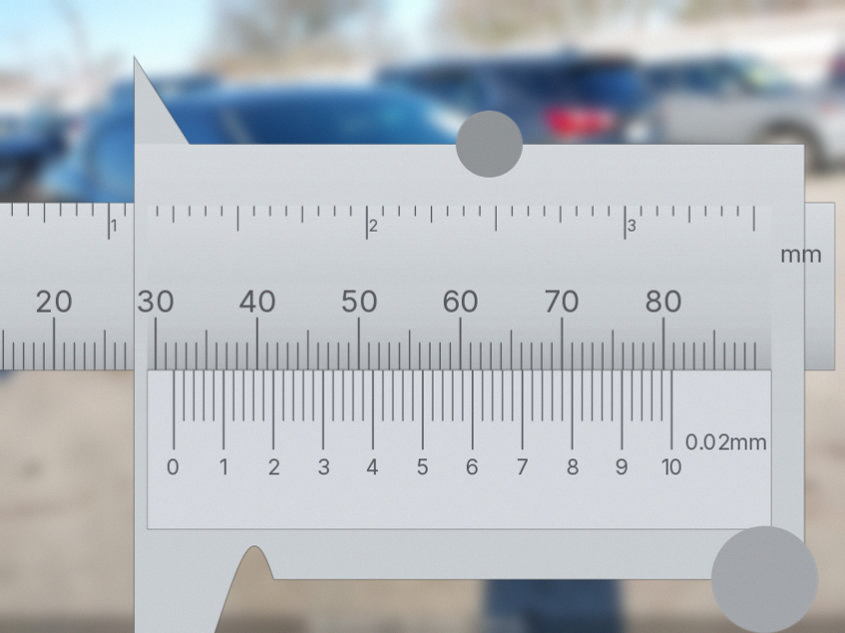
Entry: {"value": 31.8, "unit": "mm"}
